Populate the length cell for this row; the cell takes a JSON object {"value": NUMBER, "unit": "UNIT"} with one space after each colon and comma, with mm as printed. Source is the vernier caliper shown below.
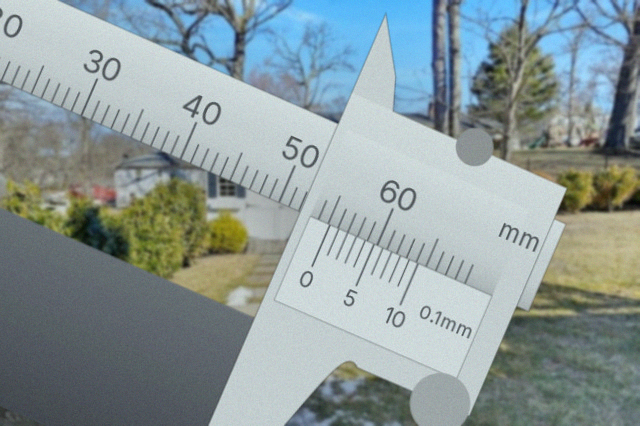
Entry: {"value": 55.2, "unit": "mm"}
